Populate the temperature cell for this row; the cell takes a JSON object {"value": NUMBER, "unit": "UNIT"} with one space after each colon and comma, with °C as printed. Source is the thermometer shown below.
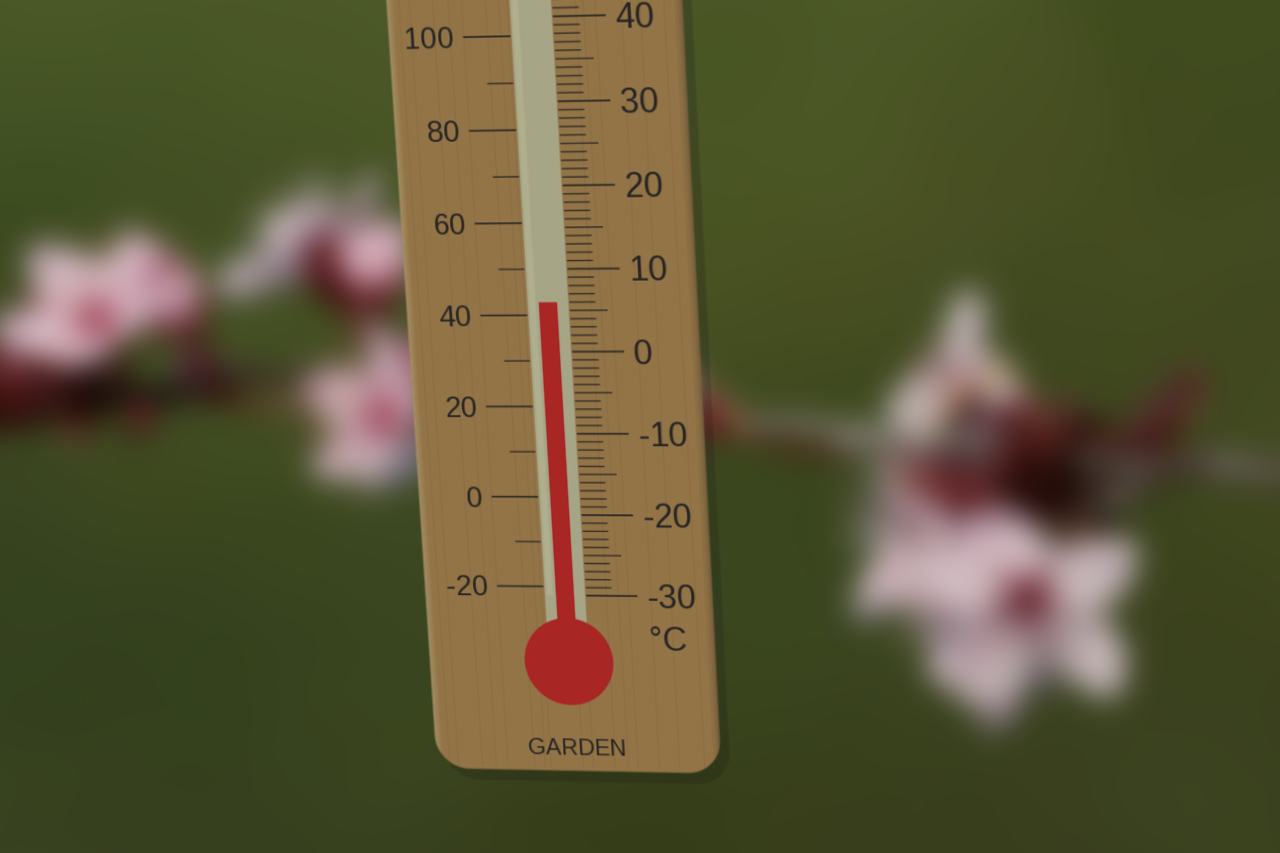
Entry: {"value": 6, "unit": "°C"}
